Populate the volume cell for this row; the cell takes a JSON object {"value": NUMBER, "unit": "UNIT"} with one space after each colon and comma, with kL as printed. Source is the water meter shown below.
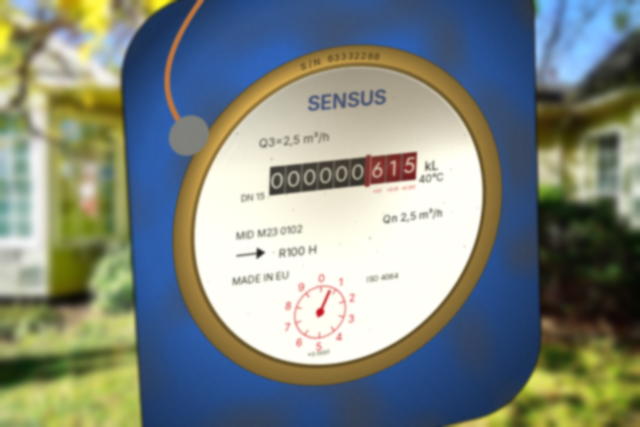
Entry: {"value": 0.6150, "unit": "kL"}
